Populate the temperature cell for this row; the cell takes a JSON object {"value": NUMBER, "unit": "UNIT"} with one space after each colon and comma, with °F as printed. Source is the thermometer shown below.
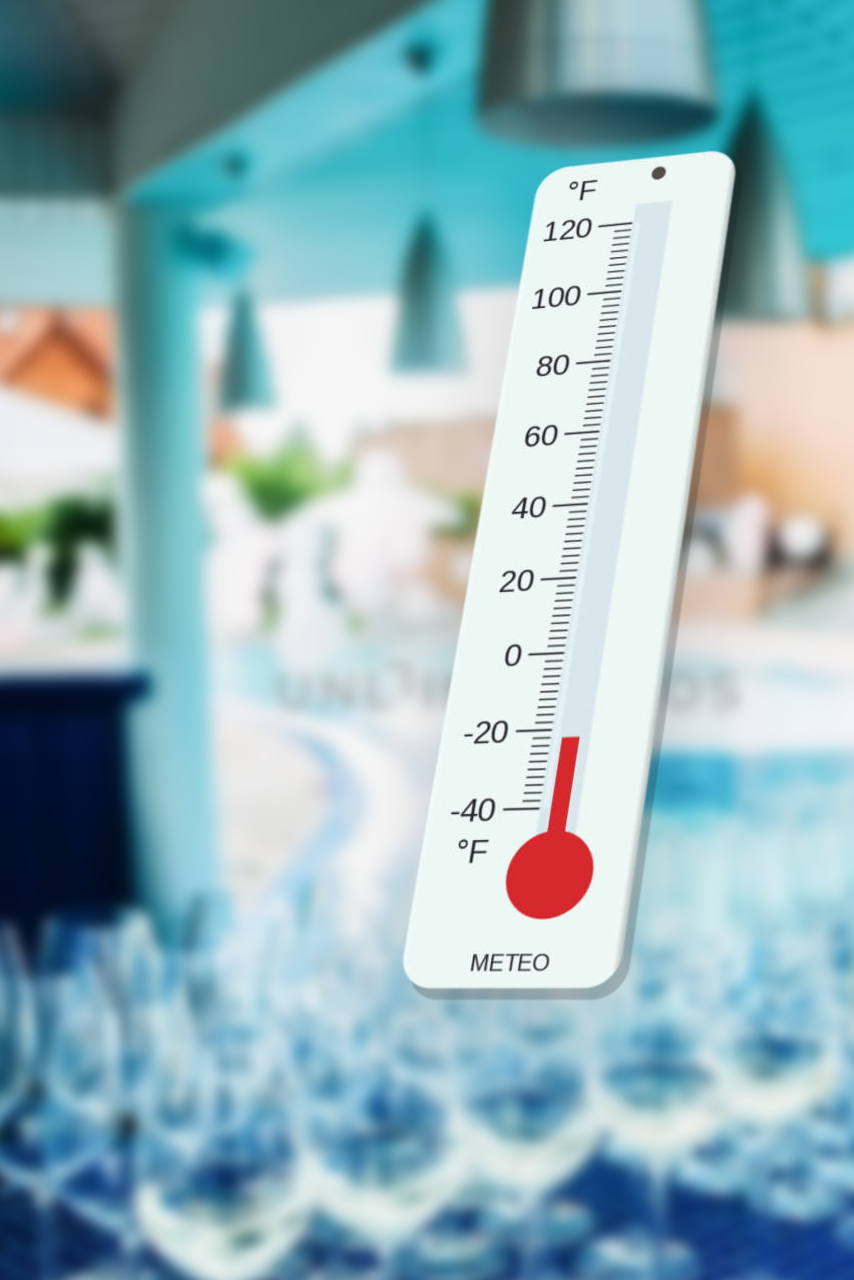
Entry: {"value": -22, "unit": "°F"}
